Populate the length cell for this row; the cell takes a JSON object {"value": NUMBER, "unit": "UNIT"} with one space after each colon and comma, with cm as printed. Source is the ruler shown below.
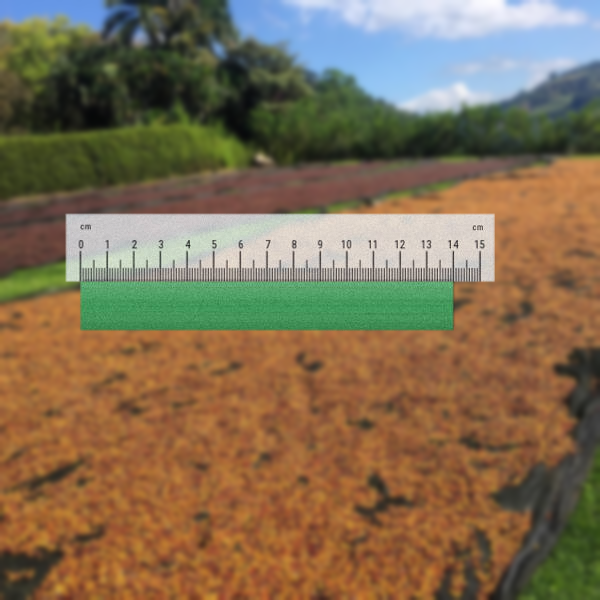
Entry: {"value": 14, "unit": "cm"}
